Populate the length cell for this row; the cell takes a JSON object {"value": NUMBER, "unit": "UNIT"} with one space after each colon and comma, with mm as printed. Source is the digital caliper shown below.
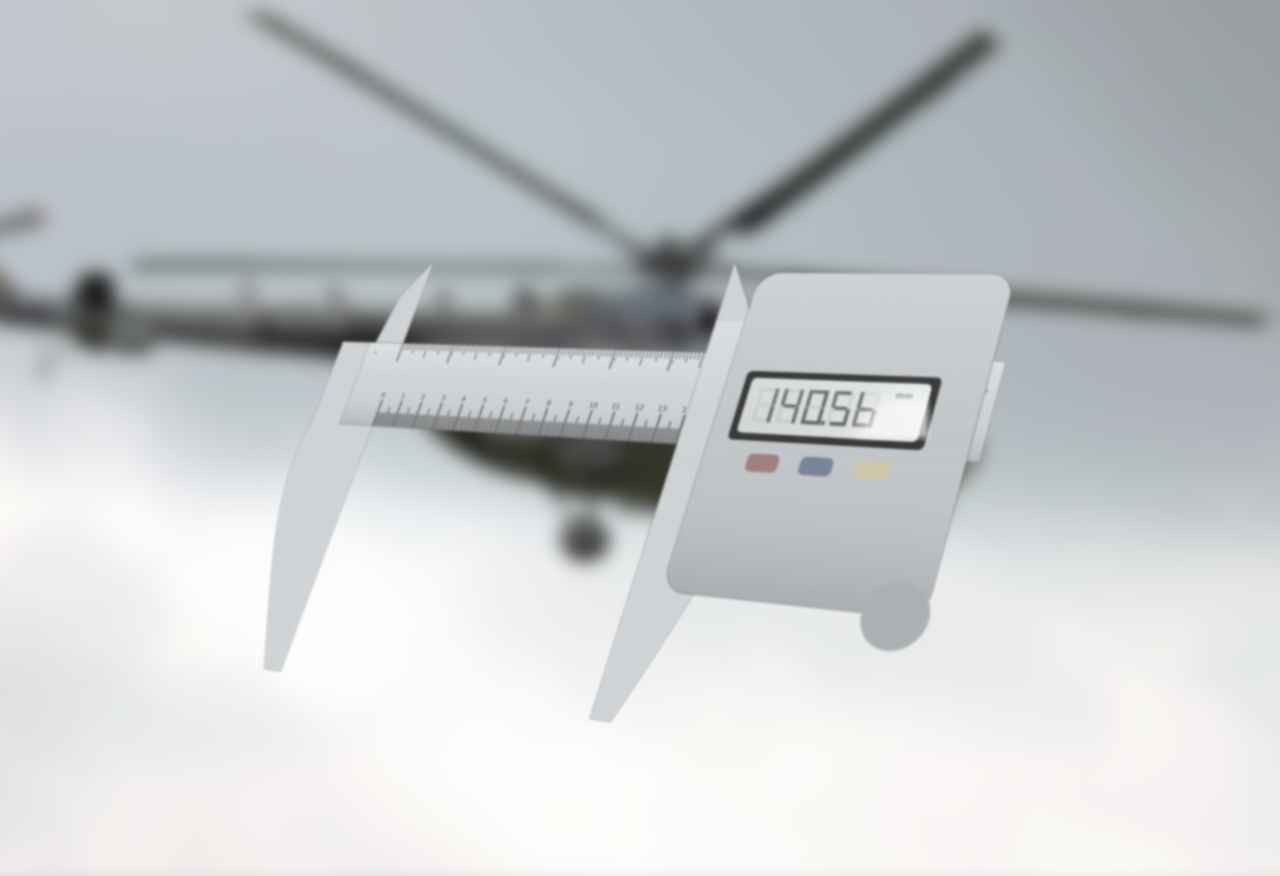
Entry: {"value": 140.56, "unit": "mm"}
